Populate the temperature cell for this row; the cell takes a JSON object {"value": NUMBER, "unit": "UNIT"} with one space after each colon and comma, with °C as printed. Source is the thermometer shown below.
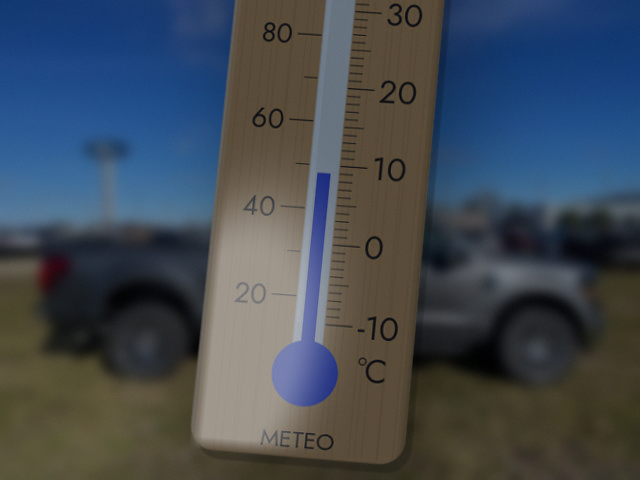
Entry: {"value": 9, "unit": "°C"}
